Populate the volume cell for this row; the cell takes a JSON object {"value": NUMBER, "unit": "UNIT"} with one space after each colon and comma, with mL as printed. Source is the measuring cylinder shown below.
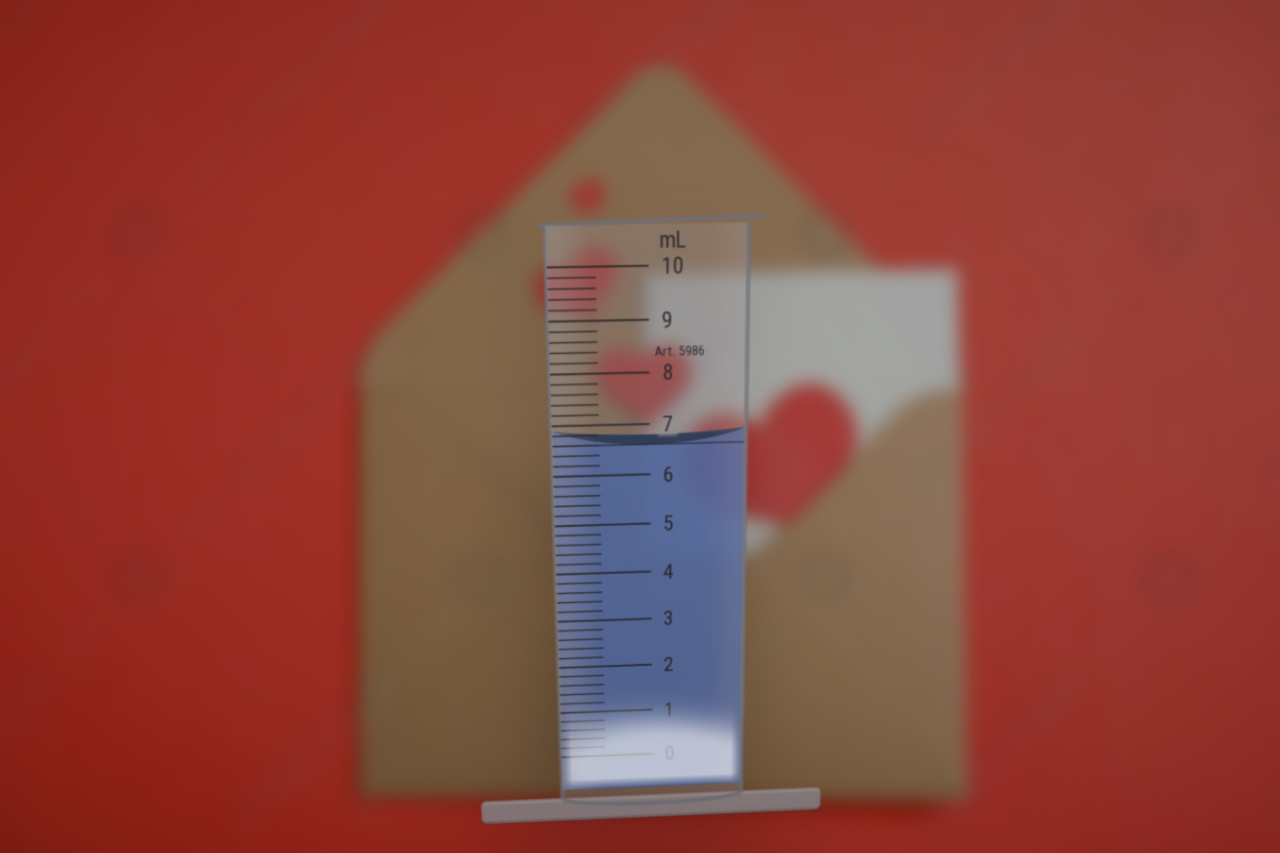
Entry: {"value": 6.6, "unit": "mL"}
